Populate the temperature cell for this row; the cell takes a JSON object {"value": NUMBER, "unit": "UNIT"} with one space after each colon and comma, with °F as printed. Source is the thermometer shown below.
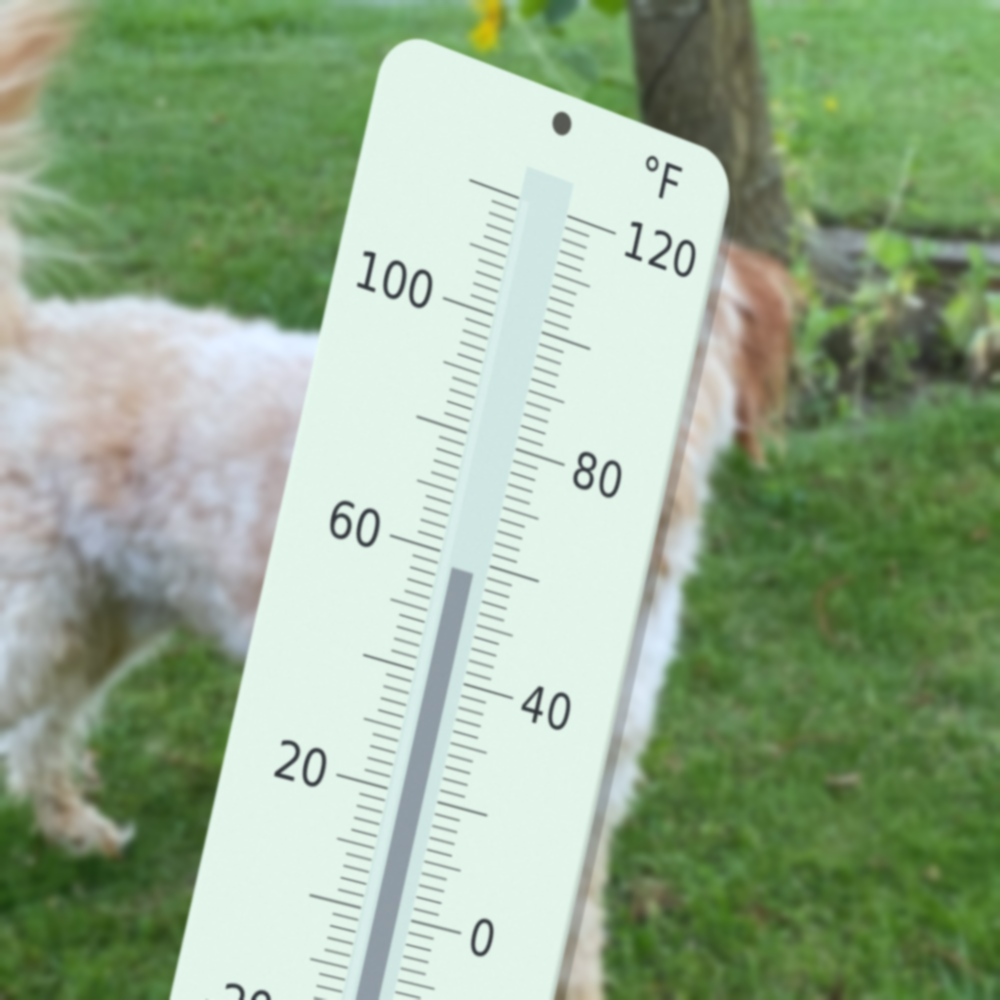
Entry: {"value": 58, "unit": "°F"}
